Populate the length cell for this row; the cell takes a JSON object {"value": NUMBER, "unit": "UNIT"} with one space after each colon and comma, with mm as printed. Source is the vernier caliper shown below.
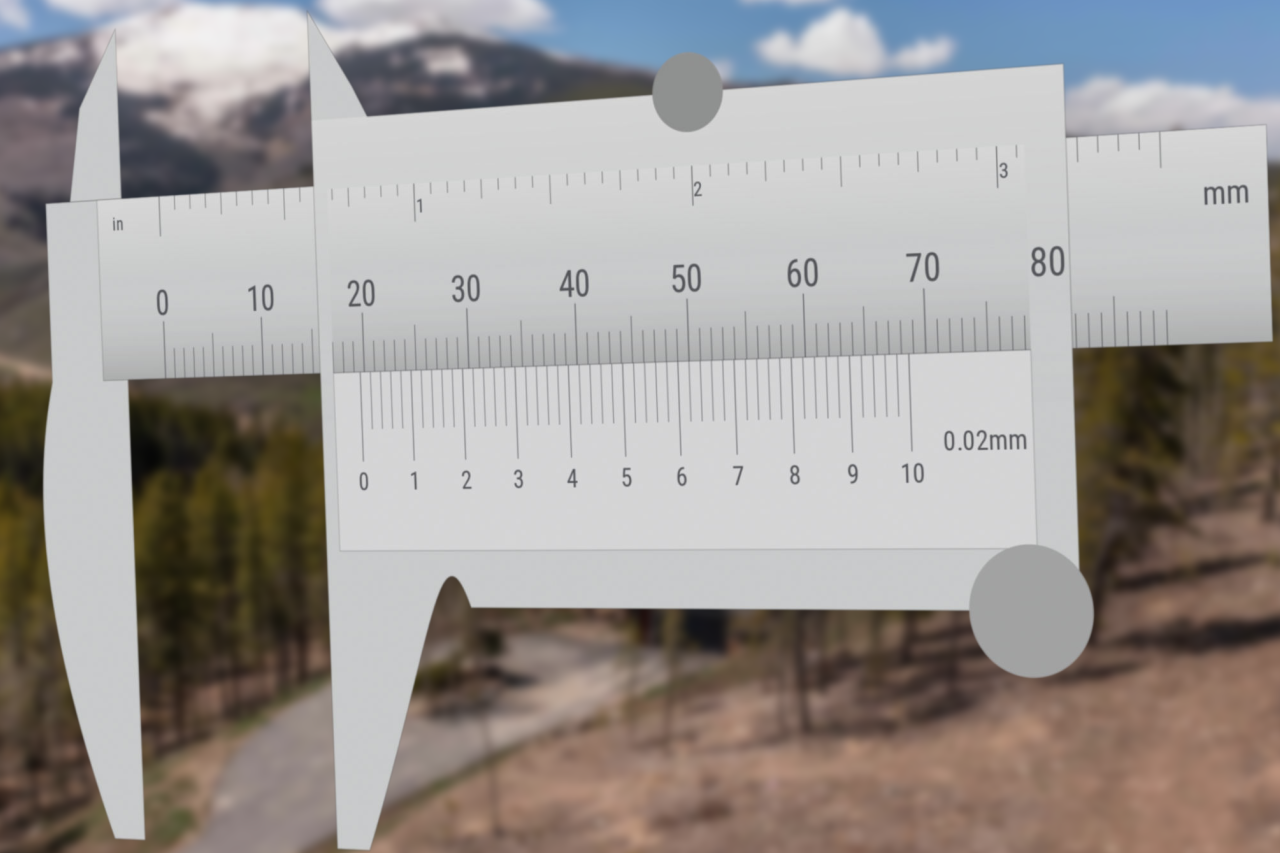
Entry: {"value": 19.6, "unit": "mm"}
